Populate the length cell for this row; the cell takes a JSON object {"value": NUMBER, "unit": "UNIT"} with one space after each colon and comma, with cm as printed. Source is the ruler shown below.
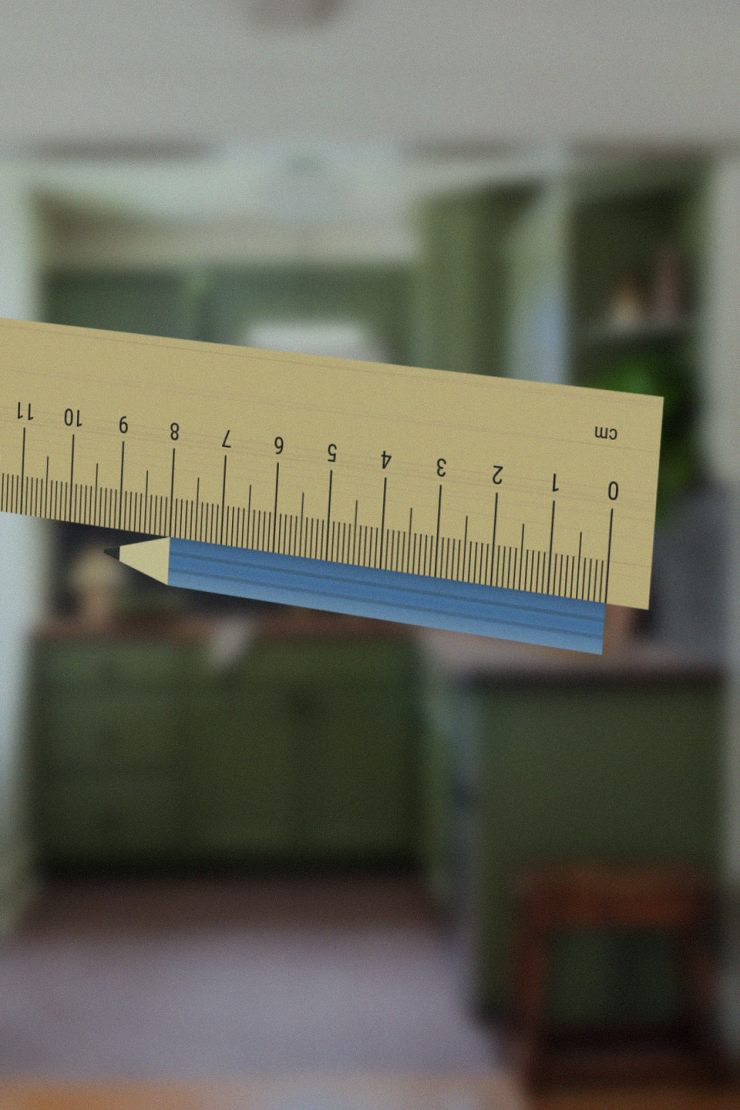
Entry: {"value": 9.3, "unit": "cm"}
